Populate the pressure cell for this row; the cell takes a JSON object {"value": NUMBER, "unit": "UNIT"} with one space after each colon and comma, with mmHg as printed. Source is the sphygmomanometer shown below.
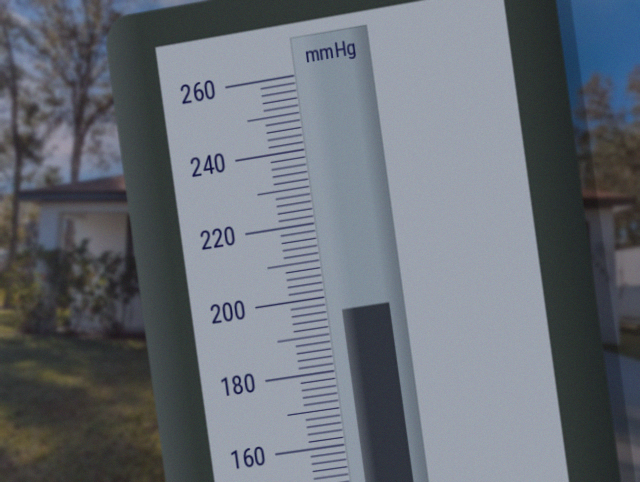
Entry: {"value": 196, "unit": "mmHg"}
